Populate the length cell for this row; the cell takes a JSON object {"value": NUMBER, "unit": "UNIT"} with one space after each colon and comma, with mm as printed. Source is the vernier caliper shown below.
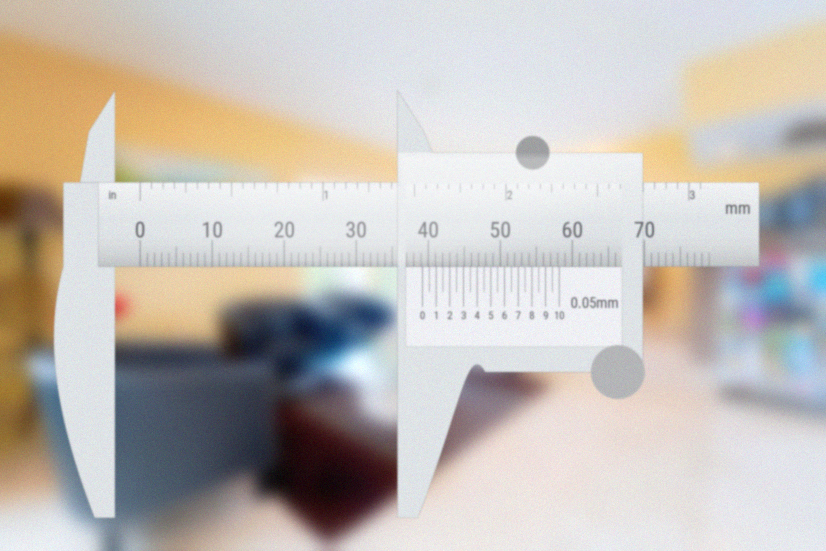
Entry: {"value": 39.2, "unit": "mm"}
